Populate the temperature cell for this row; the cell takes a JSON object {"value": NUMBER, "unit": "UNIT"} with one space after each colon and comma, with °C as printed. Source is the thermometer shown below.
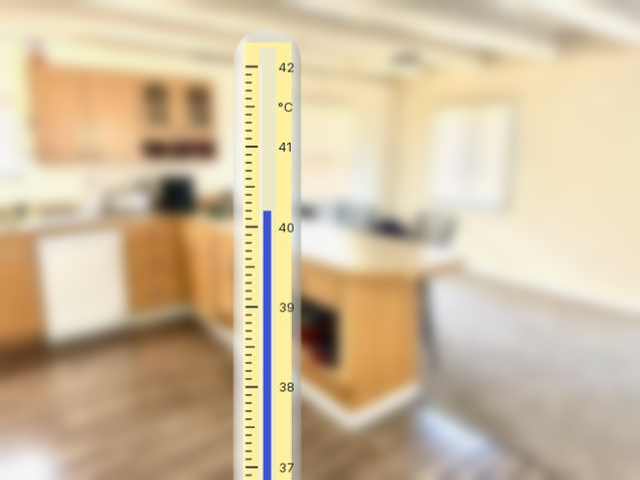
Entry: {"value": 40.2, "unit": "°C"}
